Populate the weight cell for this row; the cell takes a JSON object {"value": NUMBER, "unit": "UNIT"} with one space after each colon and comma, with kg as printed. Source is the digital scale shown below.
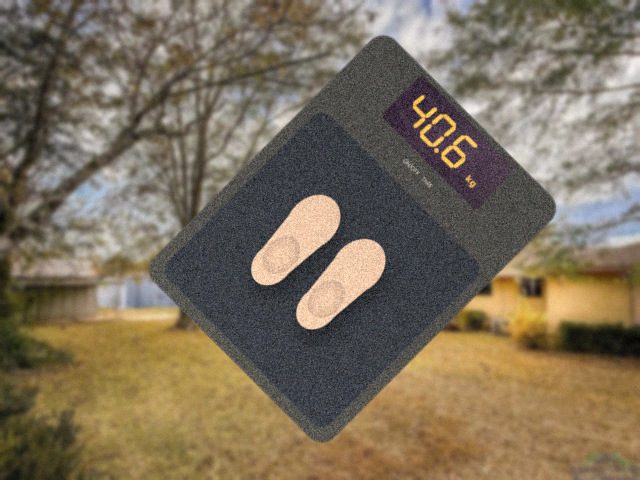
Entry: {"value": 40.6, "unit": "kg"}
